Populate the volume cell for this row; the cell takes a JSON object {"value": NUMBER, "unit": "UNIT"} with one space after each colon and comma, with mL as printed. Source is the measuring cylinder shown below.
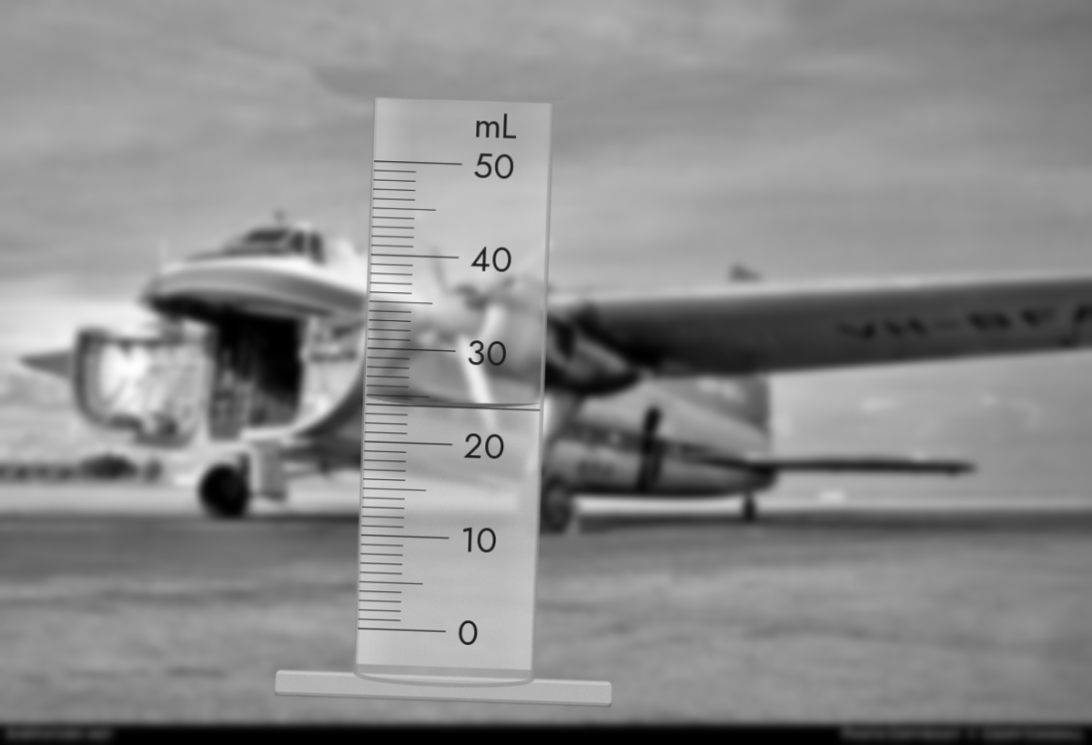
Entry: {"value": 24, "unit": "mL"}
